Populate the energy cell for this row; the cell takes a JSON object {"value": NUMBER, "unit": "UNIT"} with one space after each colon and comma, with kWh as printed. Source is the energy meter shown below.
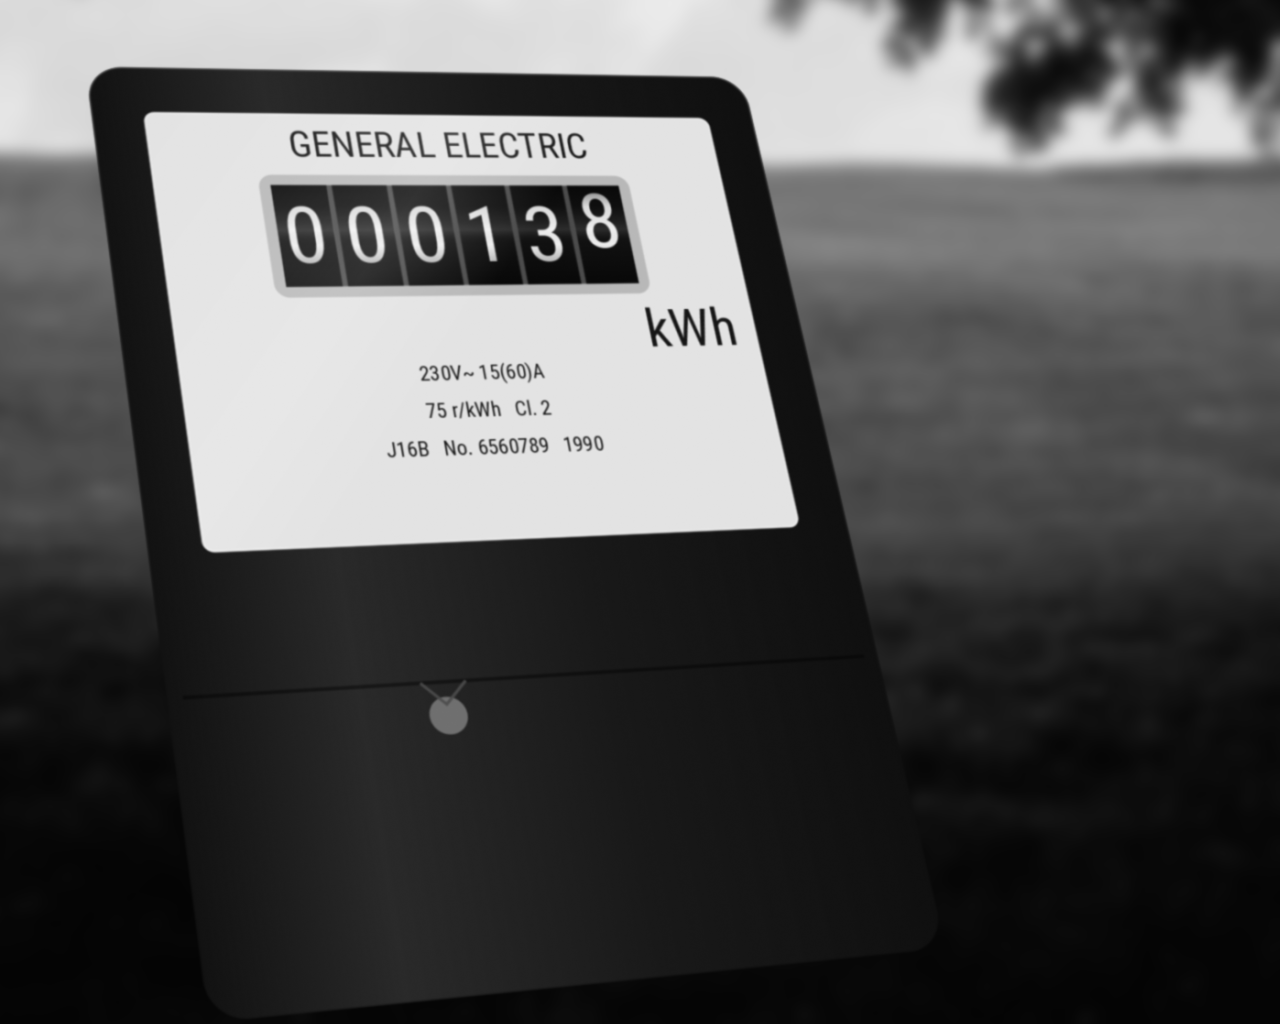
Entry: {"value": 138, "unit": "kWh"}
